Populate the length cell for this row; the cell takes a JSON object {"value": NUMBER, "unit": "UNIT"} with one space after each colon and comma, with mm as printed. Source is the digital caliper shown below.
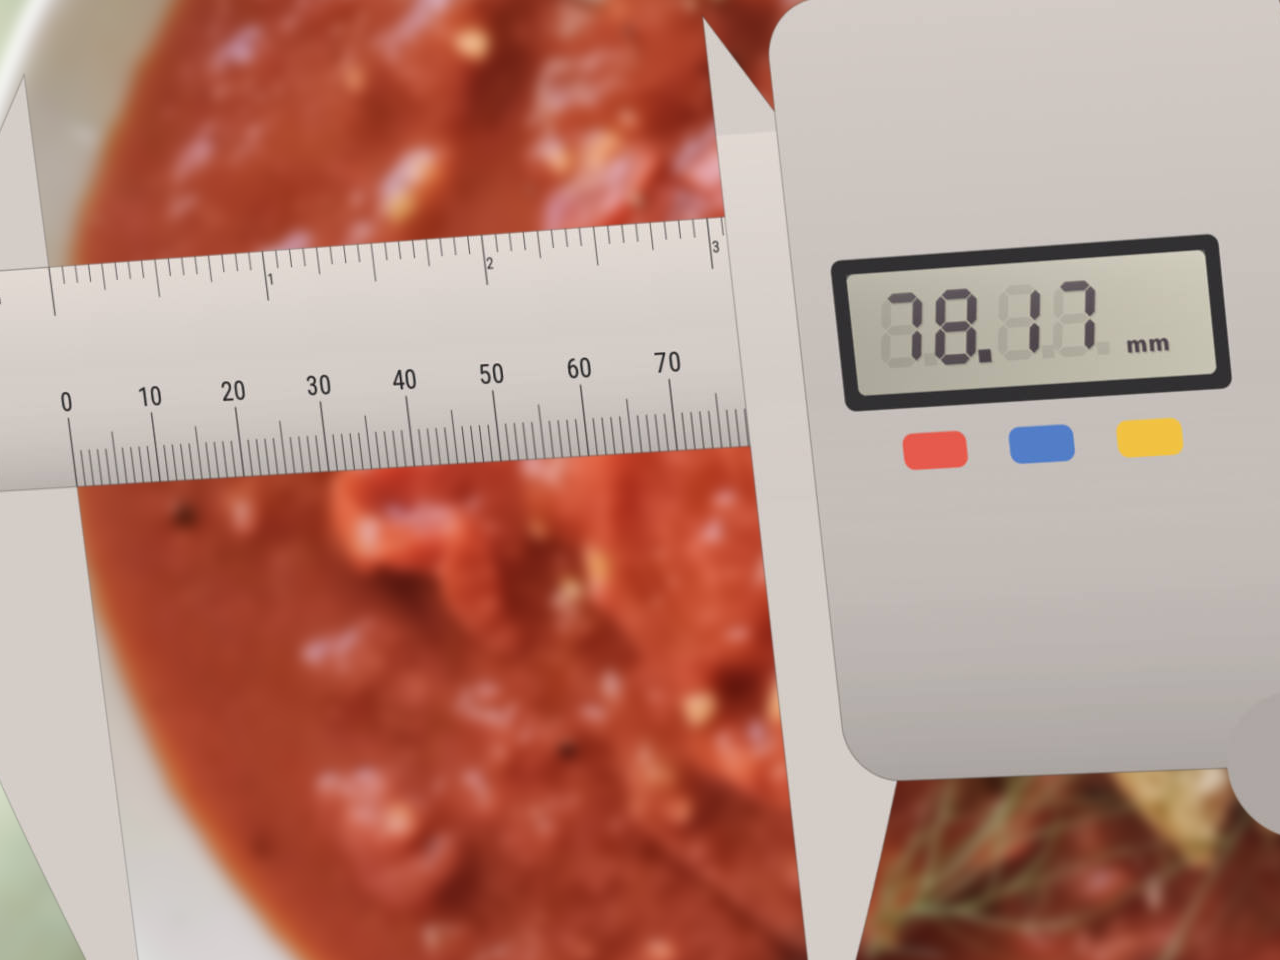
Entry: {"value": 78.17, "unit": "mm"}
